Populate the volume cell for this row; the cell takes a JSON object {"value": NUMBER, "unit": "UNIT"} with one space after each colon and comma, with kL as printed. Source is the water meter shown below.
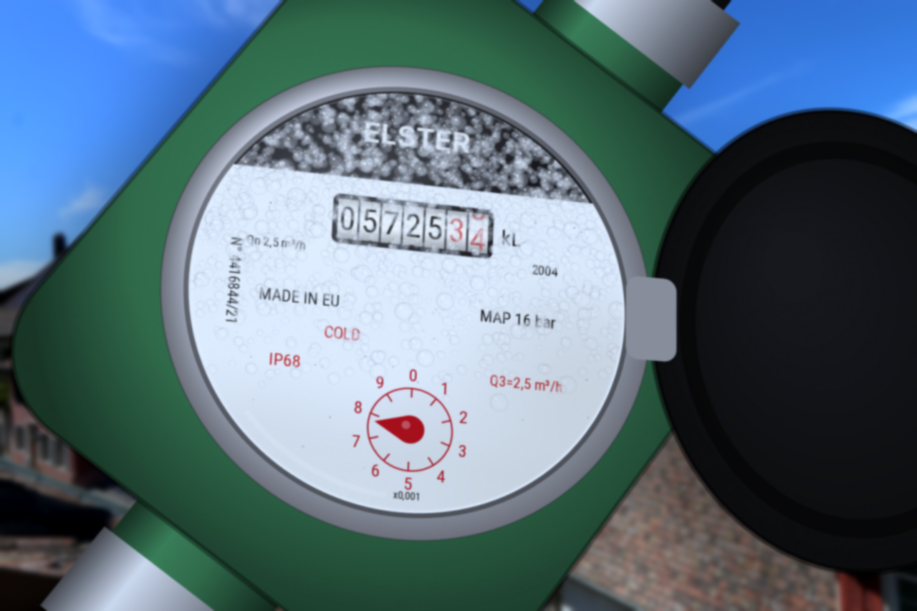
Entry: {"value": 5725.337, "unit": "kL"}
